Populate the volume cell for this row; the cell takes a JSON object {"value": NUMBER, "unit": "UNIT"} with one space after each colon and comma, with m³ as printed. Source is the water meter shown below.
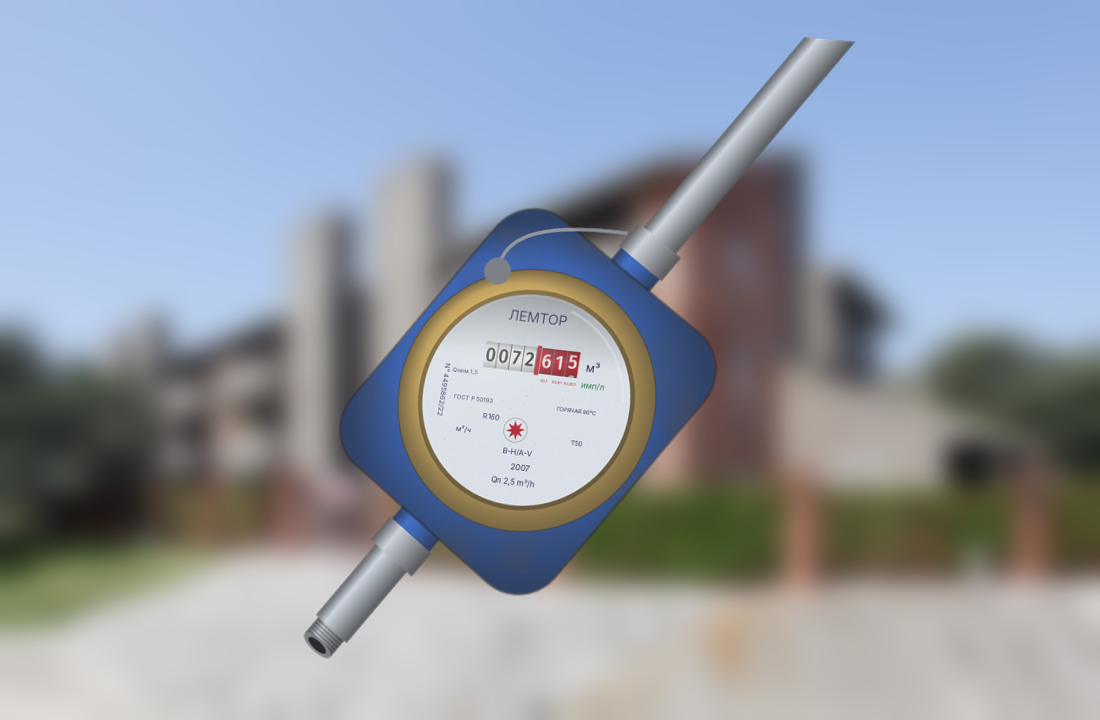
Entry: {"value": 72.615, "unit": "m³"}
